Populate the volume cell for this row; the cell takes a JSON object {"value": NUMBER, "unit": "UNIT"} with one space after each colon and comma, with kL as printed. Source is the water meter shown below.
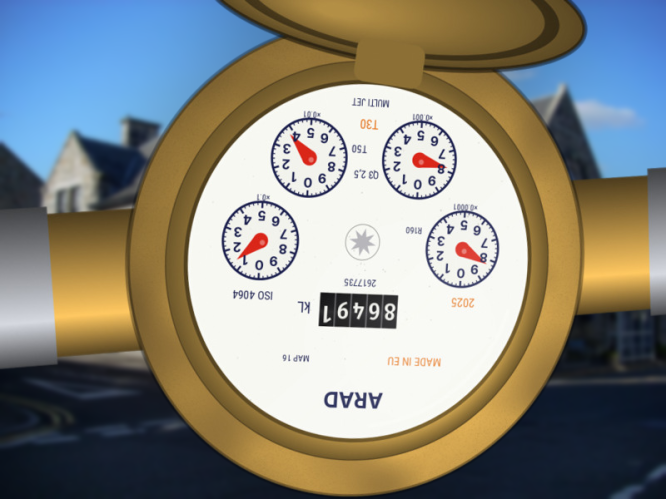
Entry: {"value": 86491.1378, "unit": "kL"}
